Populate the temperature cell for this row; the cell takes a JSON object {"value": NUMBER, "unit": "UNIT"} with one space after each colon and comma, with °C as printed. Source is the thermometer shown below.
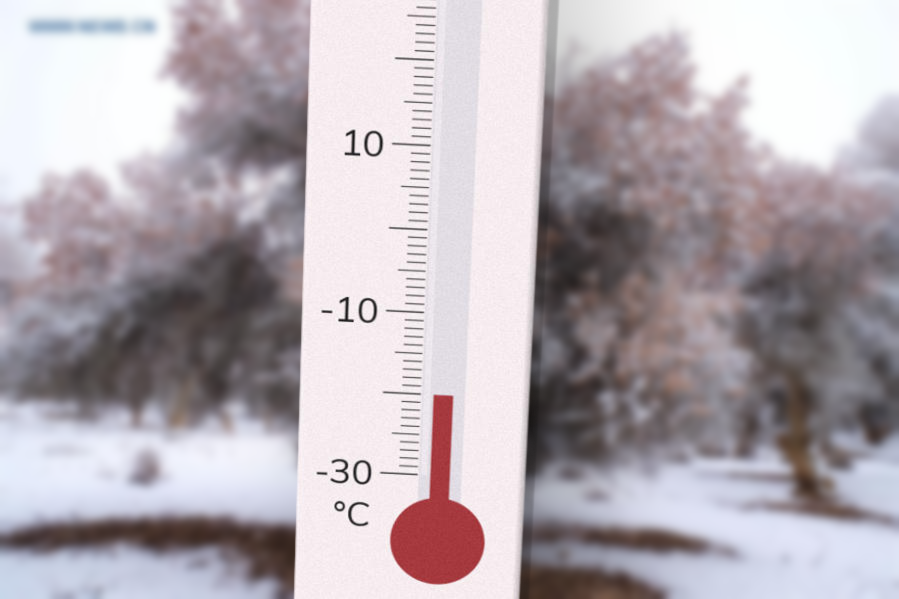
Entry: {"value": -20, "unit": "°C"}
